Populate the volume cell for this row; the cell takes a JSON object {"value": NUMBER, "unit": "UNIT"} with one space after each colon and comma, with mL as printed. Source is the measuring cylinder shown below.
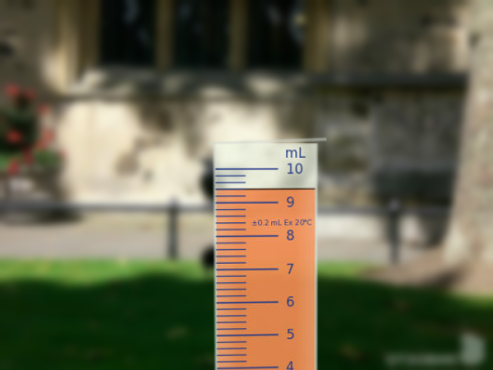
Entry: {"value": 9.4, "unit": "mL"}
